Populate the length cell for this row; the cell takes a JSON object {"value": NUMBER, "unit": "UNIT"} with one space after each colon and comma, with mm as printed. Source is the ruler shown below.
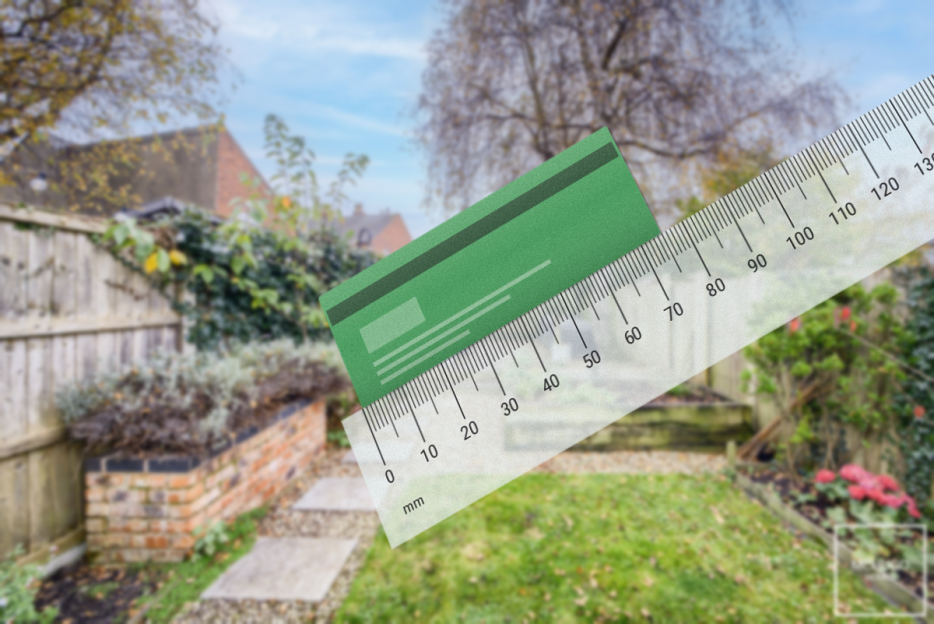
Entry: {"value": 75, "unit": "mm"}
